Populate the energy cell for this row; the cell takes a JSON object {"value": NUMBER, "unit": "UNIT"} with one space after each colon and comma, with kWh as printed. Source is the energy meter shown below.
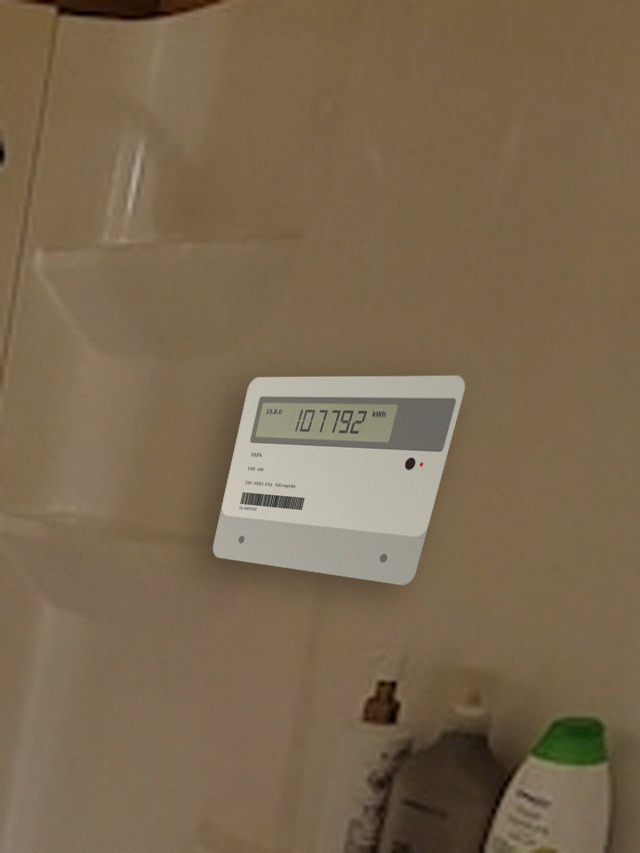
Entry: {"value": 107792, "unit": "kWh"}
